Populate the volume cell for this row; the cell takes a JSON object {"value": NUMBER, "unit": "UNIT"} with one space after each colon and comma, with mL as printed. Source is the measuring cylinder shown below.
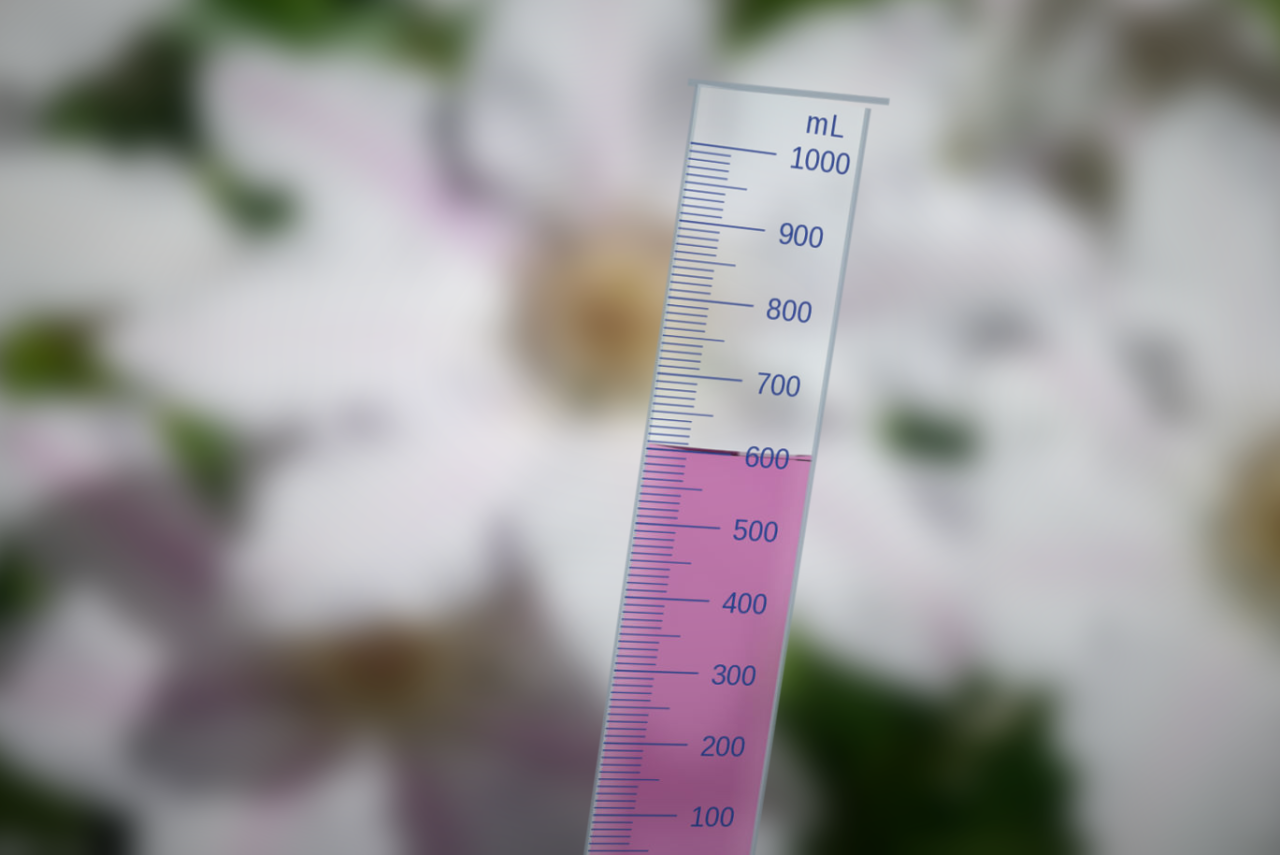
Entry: {"value": 600, "unit": "mL"}
